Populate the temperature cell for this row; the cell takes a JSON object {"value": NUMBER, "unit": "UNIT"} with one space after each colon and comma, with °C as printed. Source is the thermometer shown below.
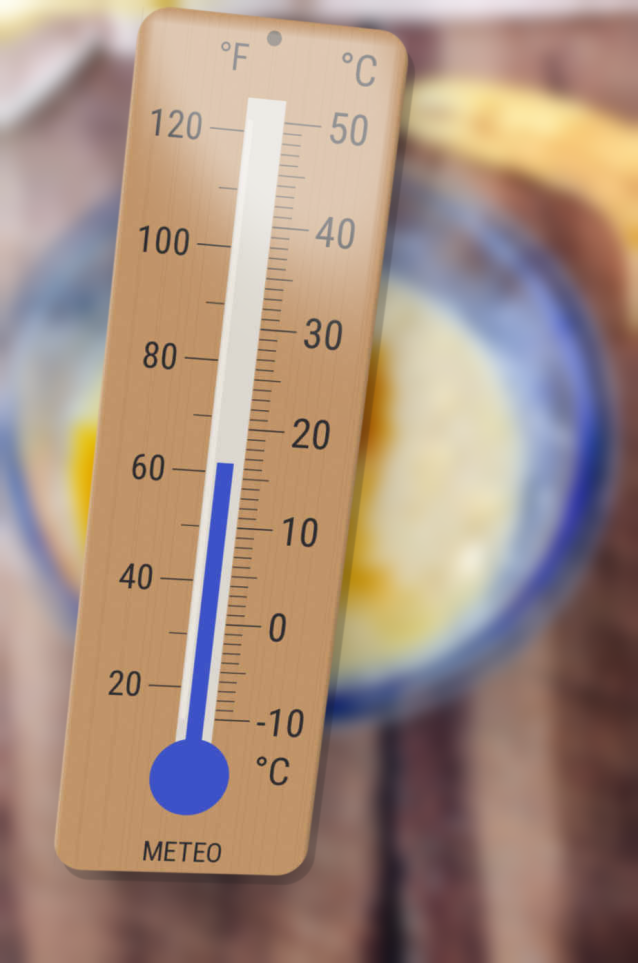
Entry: {"value": 16.5, "unit": "°C"}
